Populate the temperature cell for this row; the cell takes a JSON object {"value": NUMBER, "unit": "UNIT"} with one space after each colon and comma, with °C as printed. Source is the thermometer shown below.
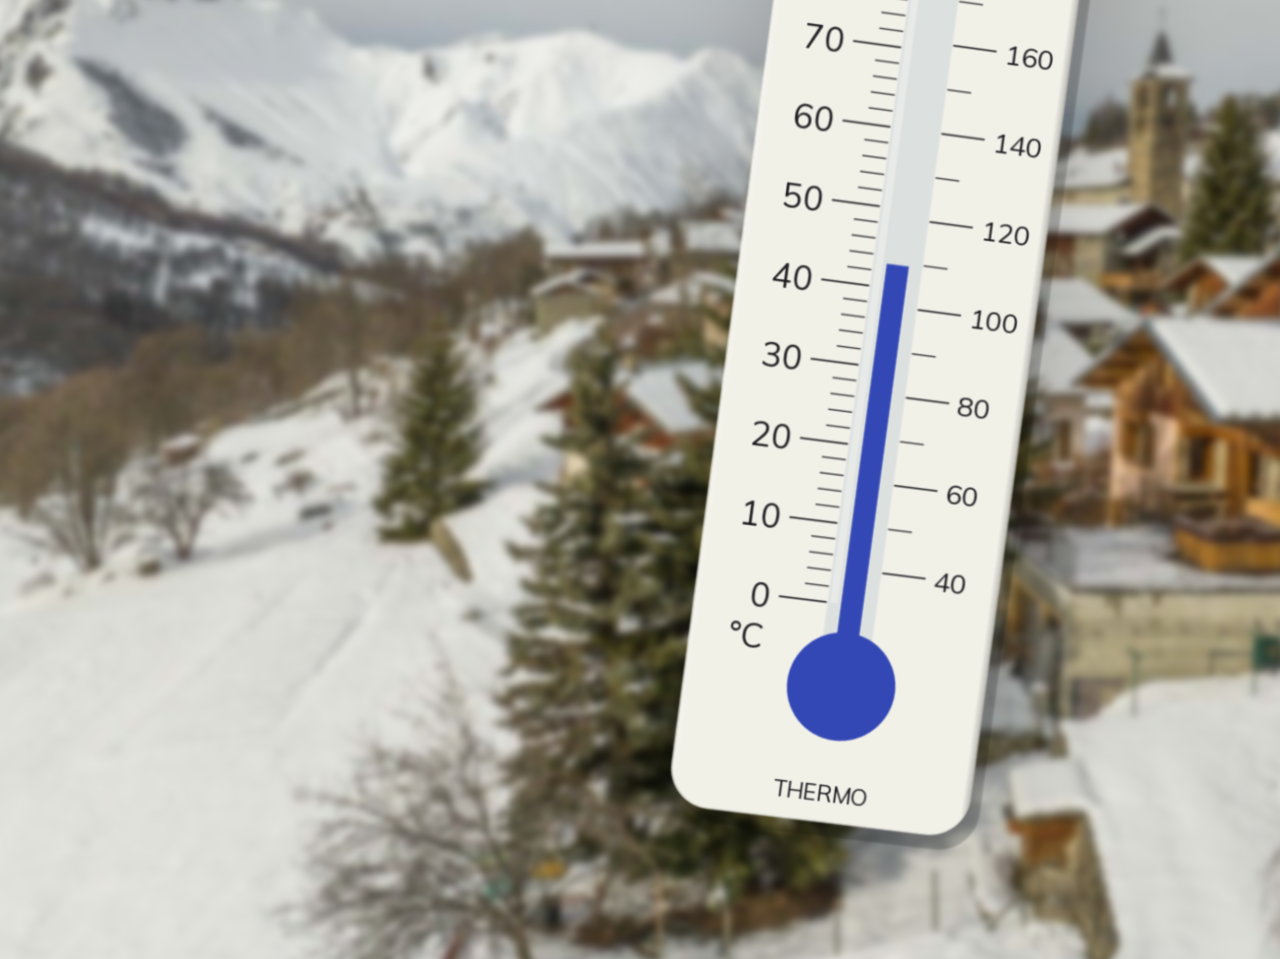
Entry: {"value": 43, "unit": "°C"}
